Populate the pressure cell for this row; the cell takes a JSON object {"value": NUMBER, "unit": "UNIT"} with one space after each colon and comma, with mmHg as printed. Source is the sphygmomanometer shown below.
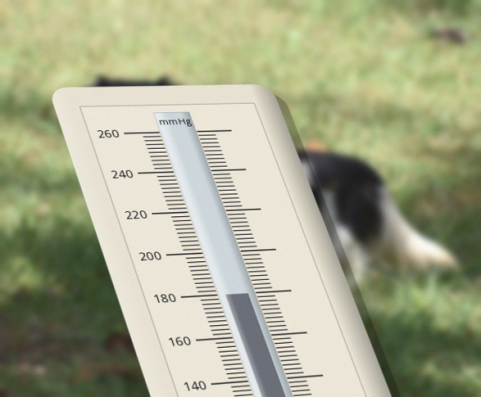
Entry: {"value": 180, "unit": "mmHg"}
